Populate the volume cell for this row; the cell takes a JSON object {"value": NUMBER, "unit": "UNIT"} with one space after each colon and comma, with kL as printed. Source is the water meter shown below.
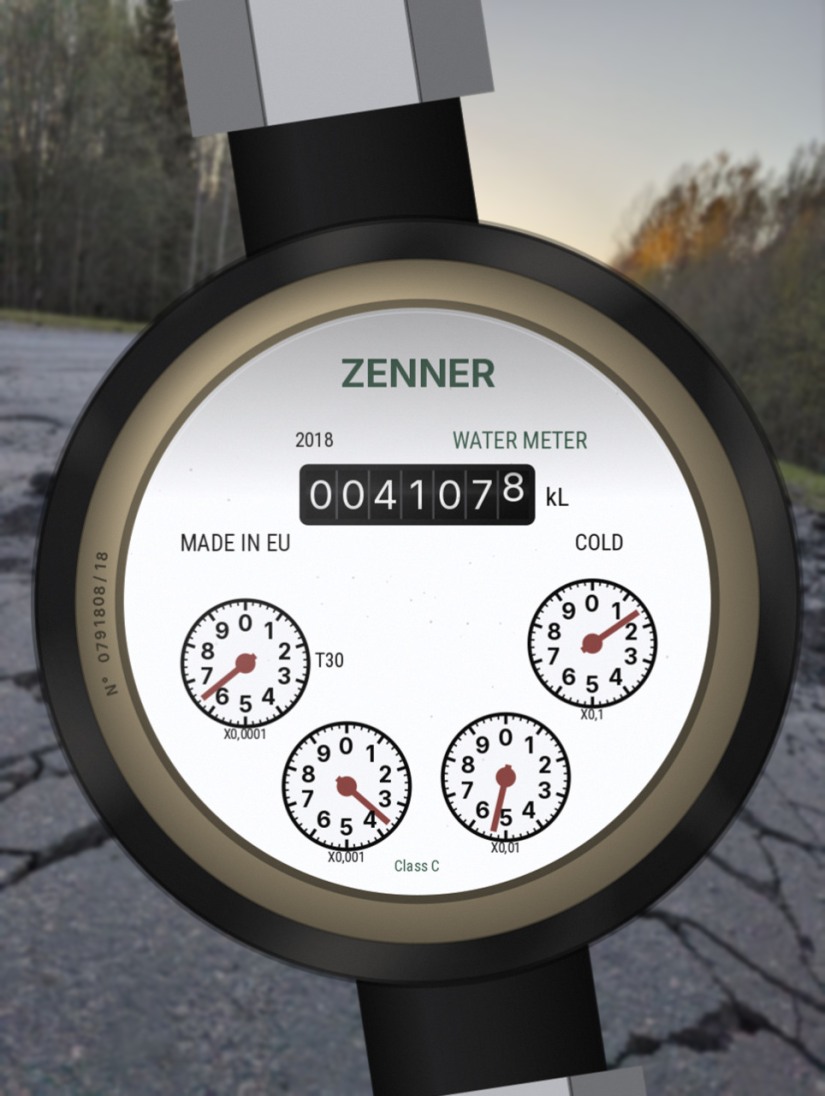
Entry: {"value": 41078.1536, "unit": "kL"}
